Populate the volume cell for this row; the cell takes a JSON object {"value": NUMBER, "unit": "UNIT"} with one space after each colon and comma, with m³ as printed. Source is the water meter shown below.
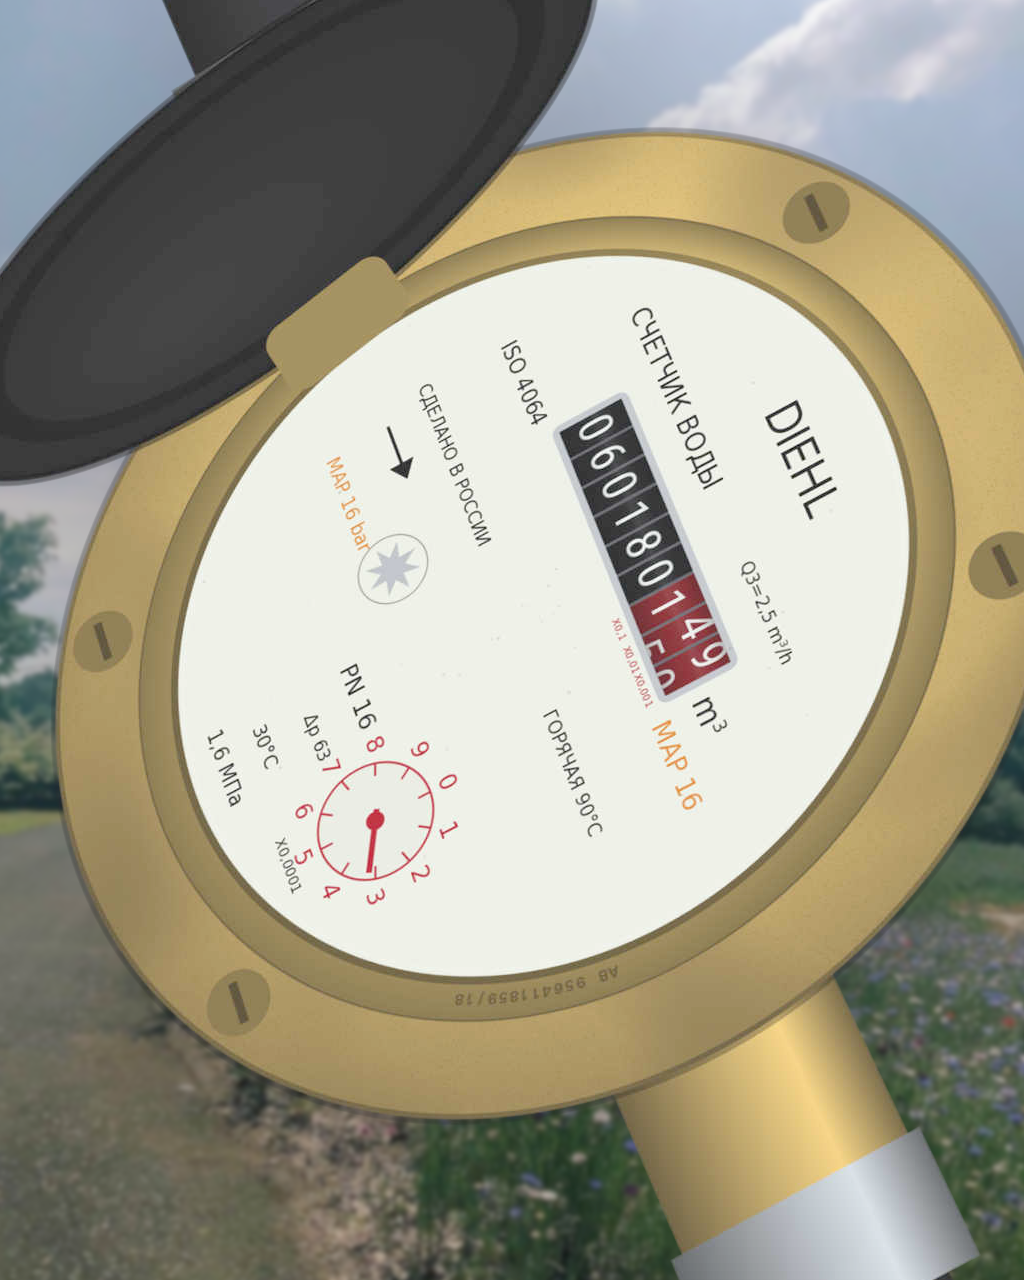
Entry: {"value": 60180.1493, "unit": "m³"}
